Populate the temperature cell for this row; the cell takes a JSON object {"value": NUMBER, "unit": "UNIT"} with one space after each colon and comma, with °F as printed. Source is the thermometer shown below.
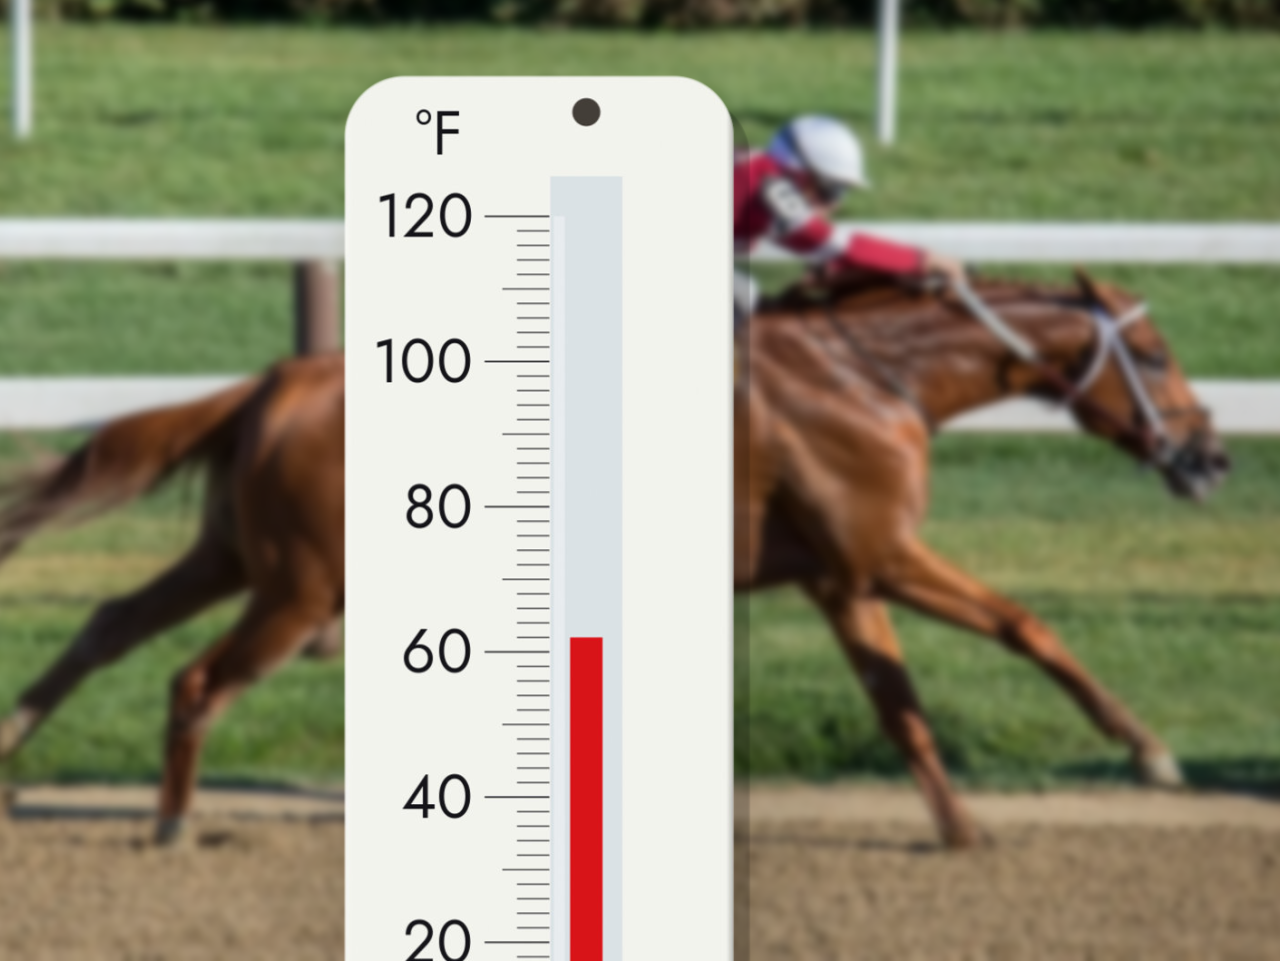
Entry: {"value": 62, "unit": "°F"}
